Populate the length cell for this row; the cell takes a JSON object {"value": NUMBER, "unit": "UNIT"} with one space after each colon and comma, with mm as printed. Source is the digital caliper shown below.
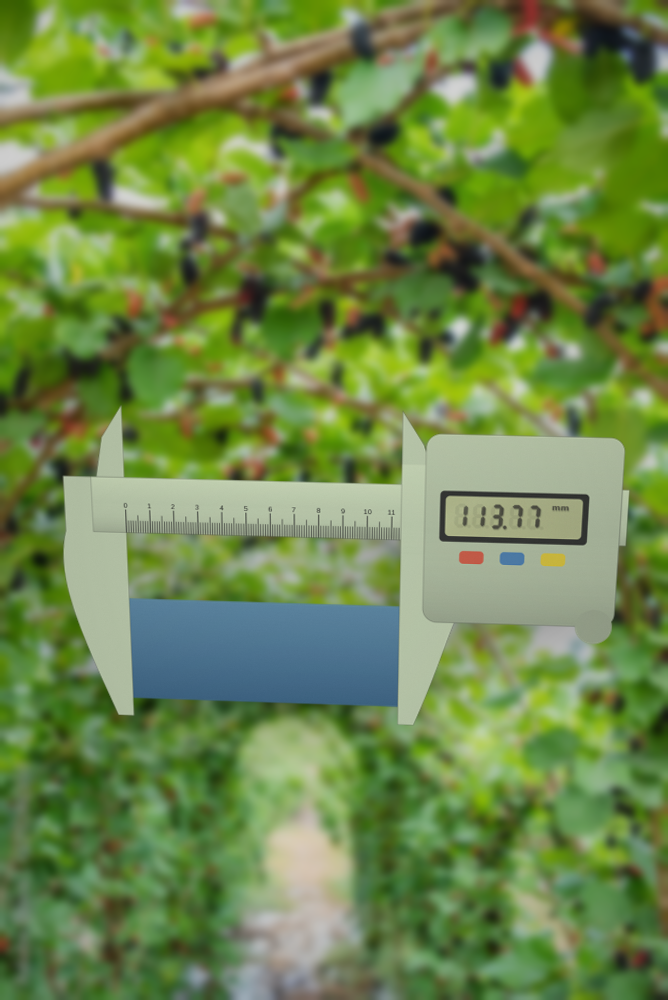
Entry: {"value": 113.77, "unit": "mm"}
